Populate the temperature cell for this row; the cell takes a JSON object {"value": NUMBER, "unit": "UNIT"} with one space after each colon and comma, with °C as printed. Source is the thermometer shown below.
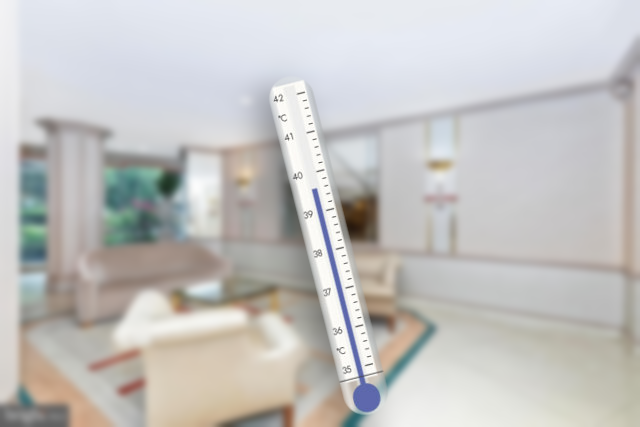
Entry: {"value": 39.6, "unit": "°C"}
